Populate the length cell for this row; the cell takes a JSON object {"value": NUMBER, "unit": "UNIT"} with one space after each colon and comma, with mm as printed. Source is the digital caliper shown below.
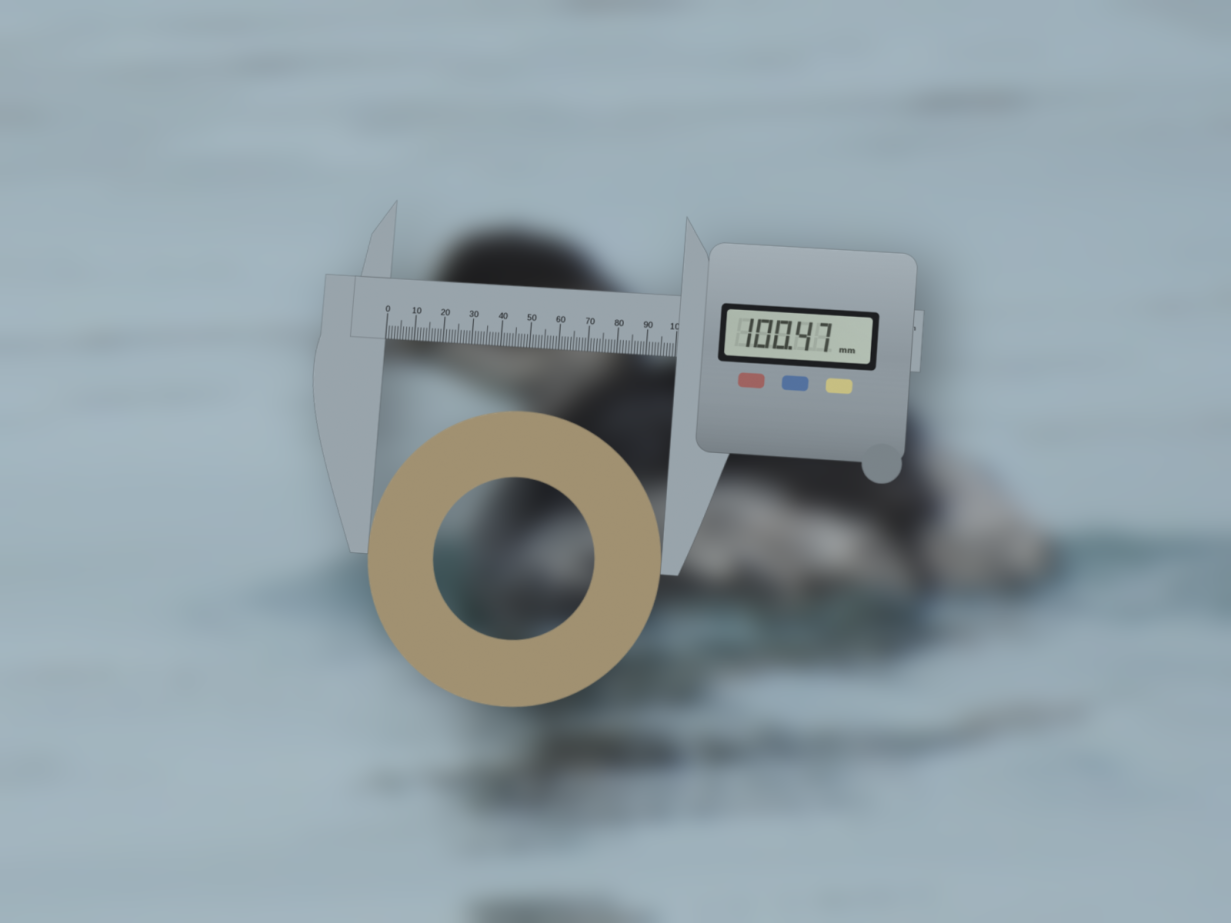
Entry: {"value": 100.47, "unit": "mm"}
